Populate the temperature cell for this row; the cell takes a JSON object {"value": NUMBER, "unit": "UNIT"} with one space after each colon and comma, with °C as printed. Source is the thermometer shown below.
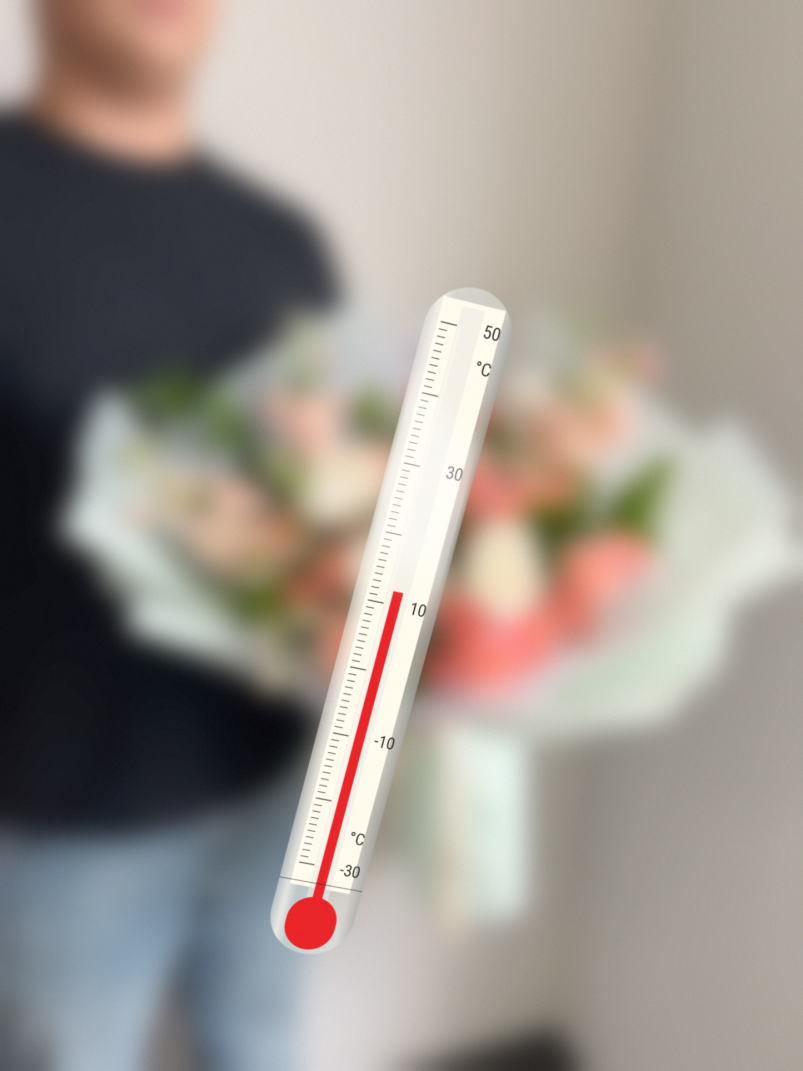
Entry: {"value": 12, "unit": "°C"}
